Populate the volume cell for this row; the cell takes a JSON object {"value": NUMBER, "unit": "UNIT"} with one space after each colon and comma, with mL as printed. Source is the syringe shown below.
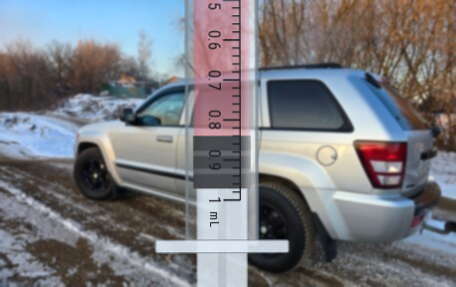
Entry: {"value": 0.84, "unit": "mL"}
